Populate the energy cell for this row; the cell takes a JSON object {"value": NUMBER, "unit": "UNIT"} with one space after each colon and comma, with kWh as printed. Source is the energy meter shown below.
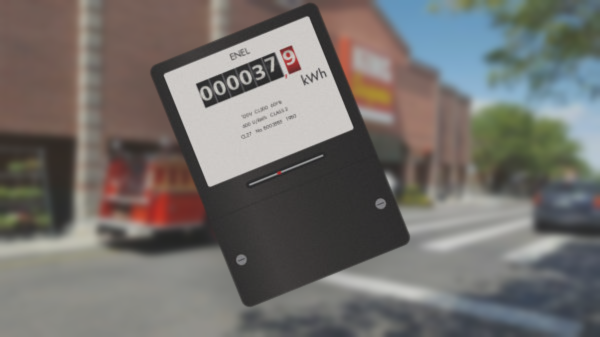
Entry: {"value": 37.9, "unit": "kWh"}
